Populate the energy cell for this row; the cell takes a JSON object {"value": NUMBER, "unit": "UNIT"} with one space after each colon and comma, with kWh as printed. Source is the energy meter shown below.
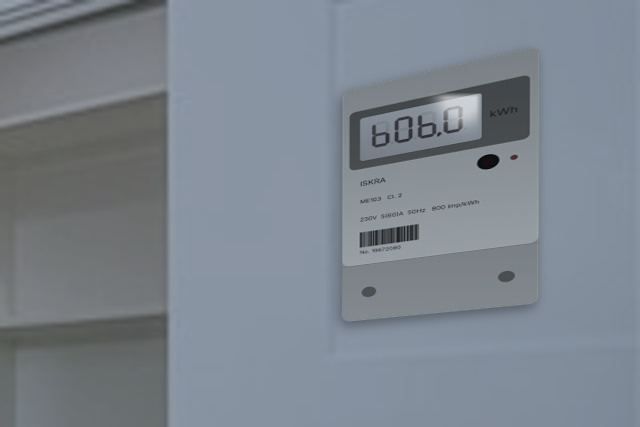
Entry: {"value": 606.0, "unit": "kWh"}
